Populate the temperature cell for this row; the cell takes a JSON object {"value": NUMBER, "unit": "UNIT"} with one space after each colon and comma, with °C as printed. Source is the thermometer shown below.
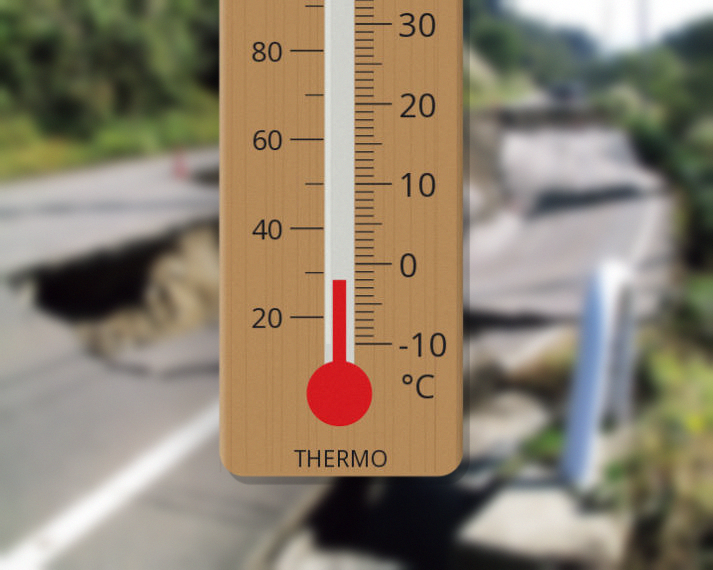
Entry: {"value": -2, "unit": "°C"}
